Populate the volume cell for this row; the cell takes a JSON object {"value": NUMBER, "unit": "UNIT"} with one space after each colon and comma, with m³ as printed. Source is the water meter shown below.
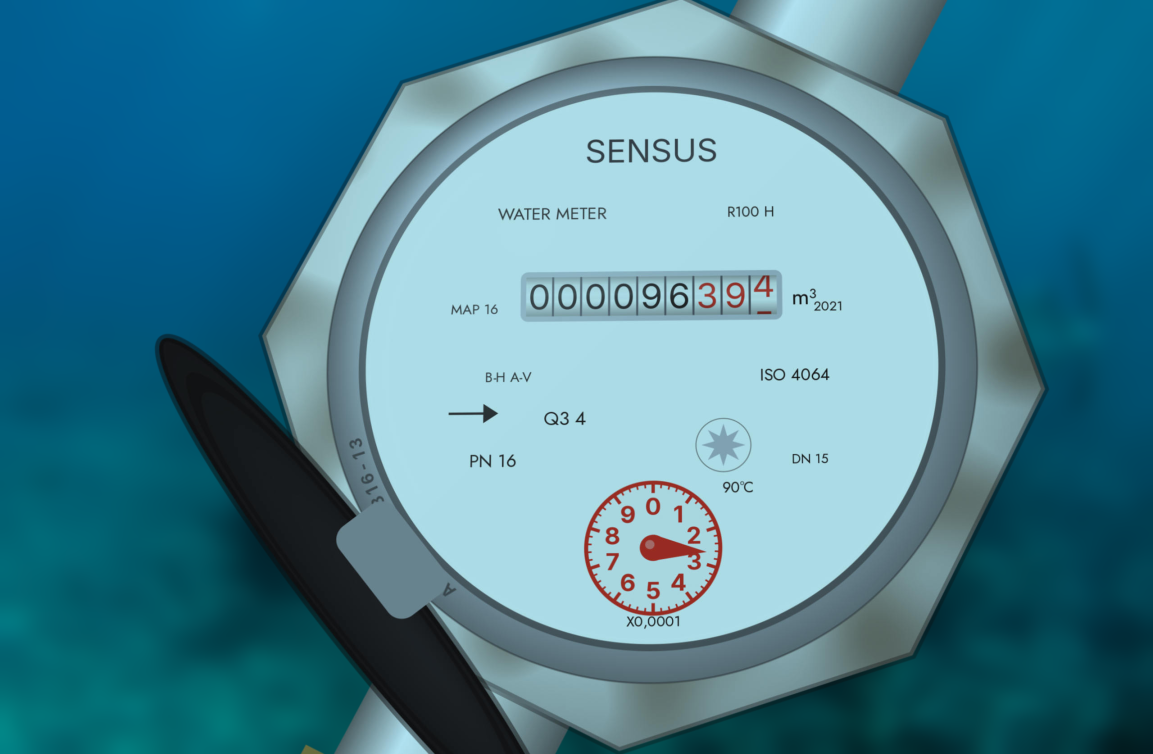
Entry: {"value": 96.3942, "unit": "m³"}
